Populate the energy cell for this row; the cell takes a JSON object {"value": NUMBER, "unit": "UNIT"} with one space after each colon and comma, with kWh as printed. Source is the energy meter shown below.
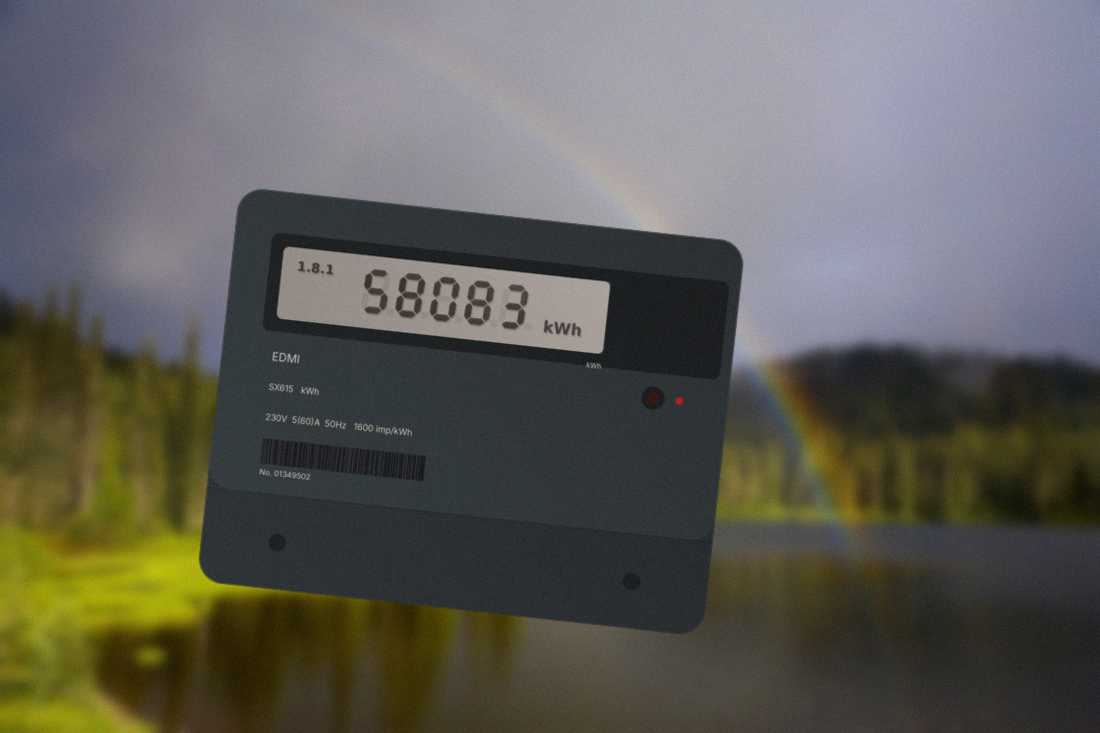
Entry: {"value": 58083, "unit": "kWh"}
